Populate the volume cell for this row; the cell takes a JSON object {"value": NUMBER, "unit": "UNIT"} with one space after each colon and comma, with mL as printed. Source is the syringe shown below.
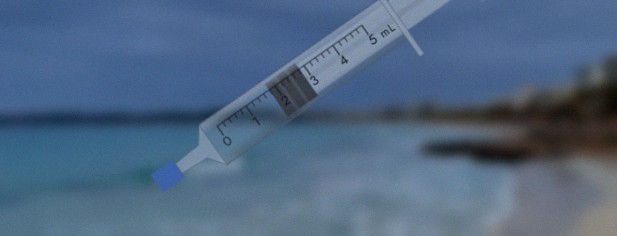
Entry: {"value": 1.8, "unit": "mL"}
